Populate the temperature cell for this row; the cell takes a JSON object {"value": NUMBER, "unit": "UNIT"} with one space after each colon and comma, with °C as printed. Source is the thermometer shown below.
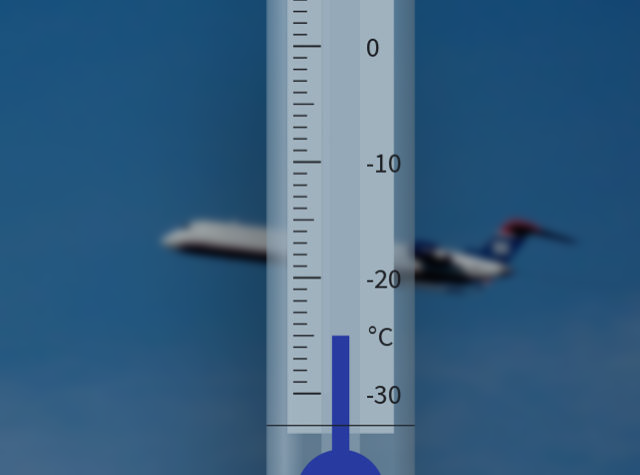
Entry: {"value": -25, "unit": "°C"}
